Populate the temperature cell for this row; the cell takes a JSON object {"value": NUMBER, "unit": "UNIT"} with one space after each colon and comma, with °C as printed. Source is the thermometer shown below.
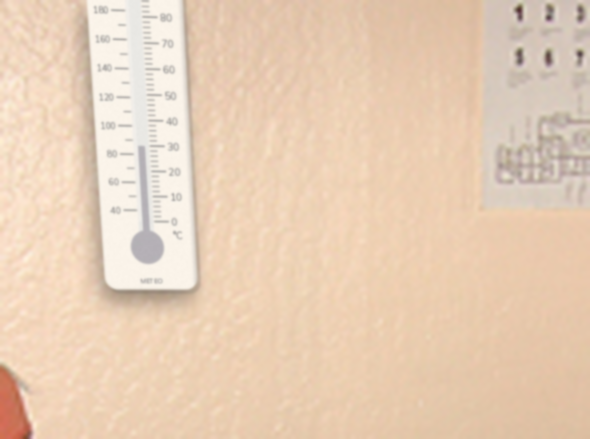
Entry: {"value": 30, "unit": "°C"}
